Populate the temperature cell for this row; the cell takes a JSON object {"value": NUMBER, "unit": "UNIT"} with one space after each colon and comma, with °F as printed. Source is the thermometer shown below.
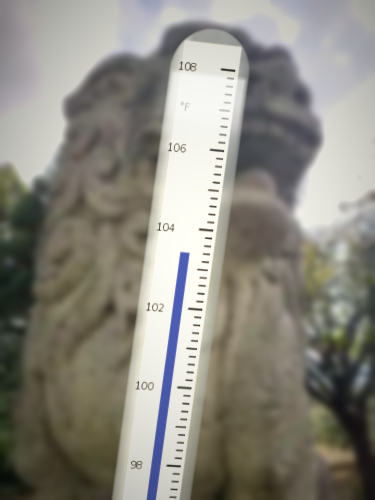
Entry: {"value": 103.4, "unit": "°F"}
